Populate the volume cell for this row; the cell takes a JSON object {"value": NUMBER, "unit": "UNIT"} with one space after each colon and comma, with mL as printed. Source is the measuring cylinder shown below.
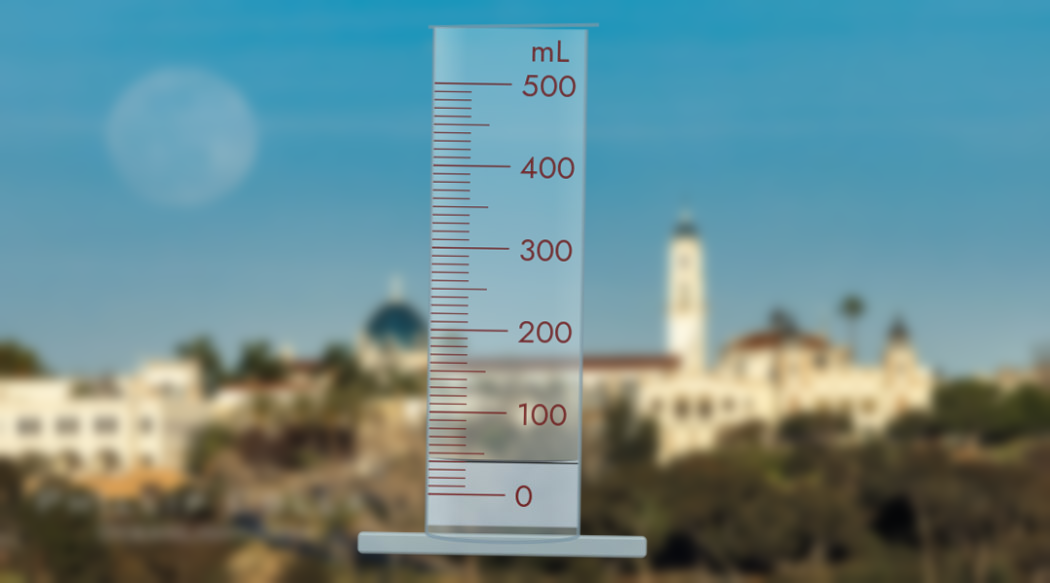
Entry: {"value": 40, "unit": "mL"}
